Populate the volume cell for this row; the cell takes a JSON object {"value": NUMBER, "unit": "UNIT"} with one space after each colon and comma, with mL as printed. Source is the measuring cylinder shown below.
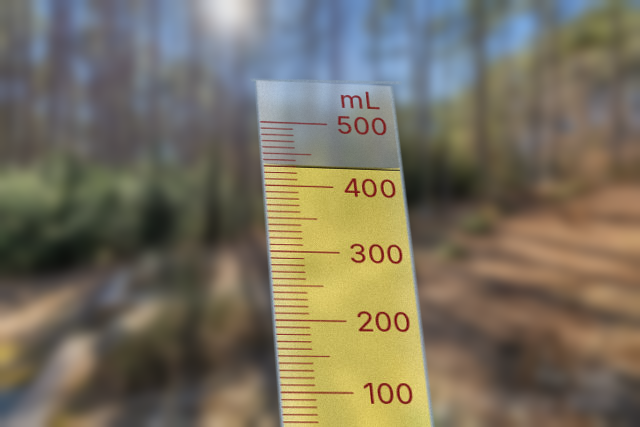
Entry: {"value": 430, "unit": "mL"}
